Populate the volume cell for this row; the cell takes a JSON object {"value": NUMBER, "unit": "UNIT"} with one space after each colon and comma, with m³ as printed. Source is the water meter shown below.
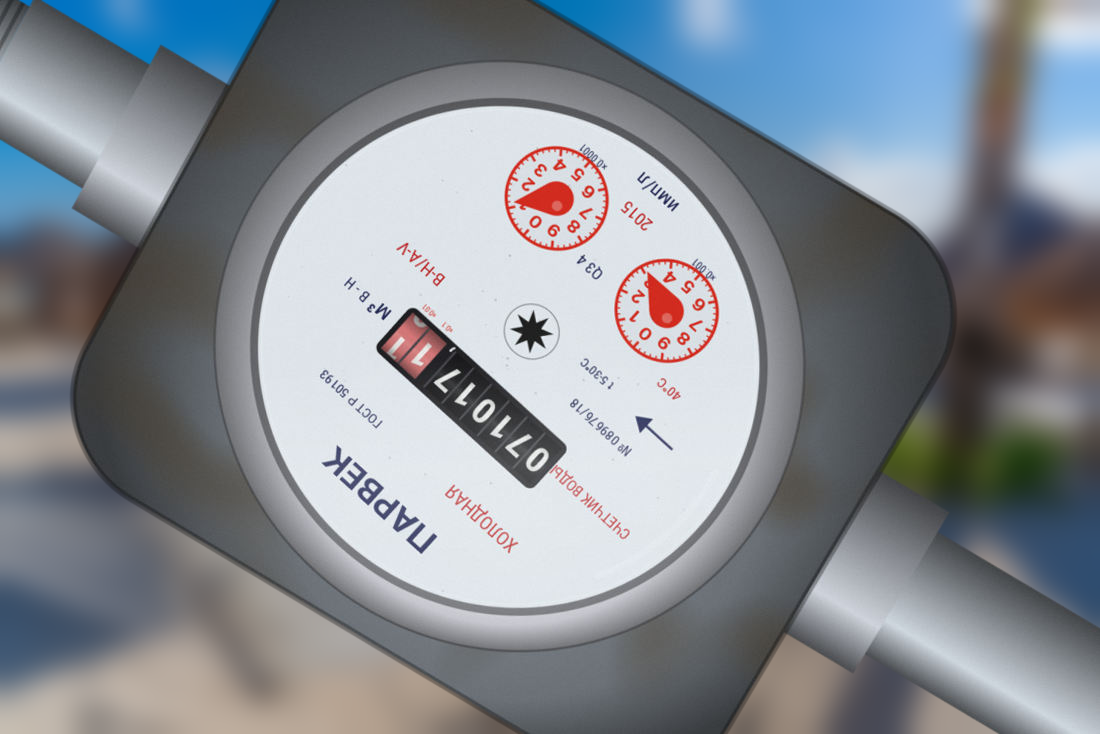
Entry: {"value": 71017.1131, "unit": "m³"}
